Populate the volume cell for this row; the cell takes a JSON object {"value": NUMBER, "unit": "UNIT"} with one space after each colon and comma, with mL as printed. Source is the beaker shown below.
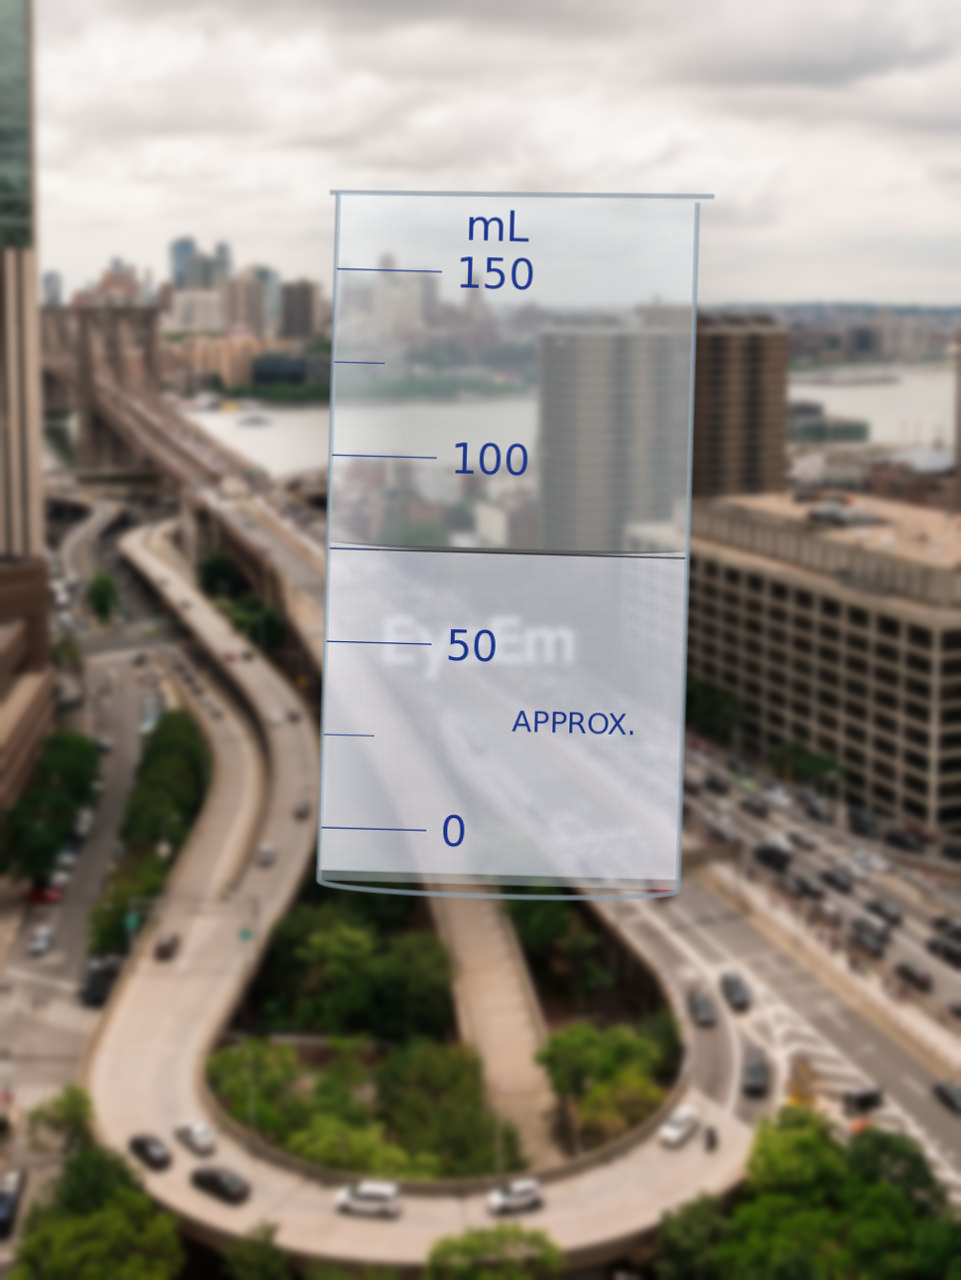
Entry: {"value": 75, "unit": "mL"}
